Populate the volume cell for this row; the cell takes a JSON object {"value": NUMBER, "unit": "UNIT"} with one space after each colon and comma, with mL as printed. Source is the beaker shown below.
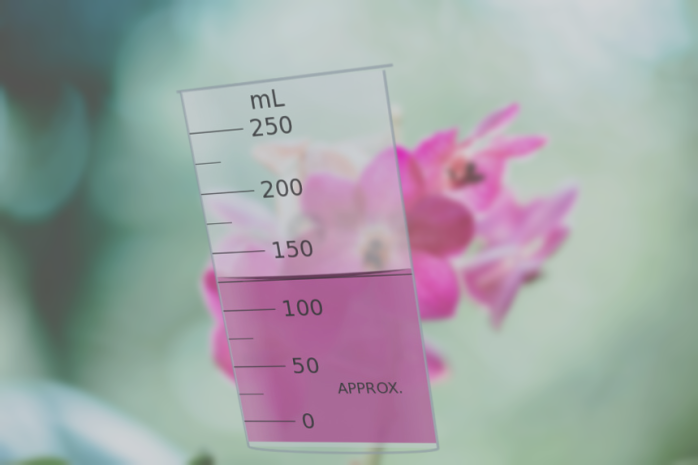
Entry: {"value": 125, "unit": "mL"}
